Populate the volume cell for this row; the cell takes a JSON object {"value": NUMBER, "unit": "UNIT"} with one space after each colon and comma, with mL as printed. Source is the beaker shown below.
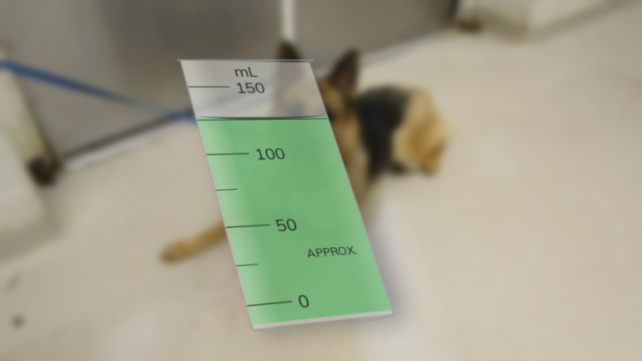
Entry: {"value": 125, "unit": "mL"}
